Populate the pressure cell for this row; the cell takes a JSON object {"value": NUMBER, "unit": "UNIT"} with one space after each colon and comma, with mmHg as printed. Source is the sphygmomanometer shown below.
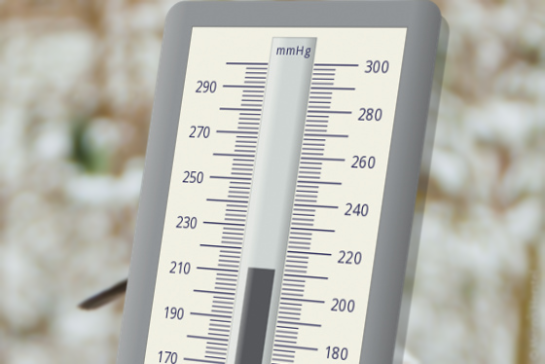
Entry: {"value": 212, "unit": "mmHg"}
